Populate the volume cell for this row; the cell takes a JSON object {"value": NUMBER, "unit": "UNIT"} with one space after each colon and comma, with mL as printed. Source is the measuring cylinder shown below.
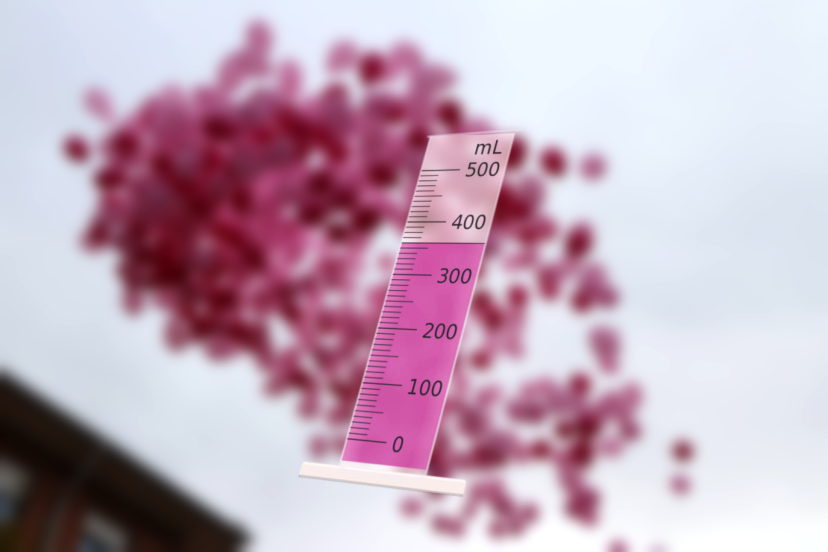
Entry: {"value": 360, "unit": "mL"}
